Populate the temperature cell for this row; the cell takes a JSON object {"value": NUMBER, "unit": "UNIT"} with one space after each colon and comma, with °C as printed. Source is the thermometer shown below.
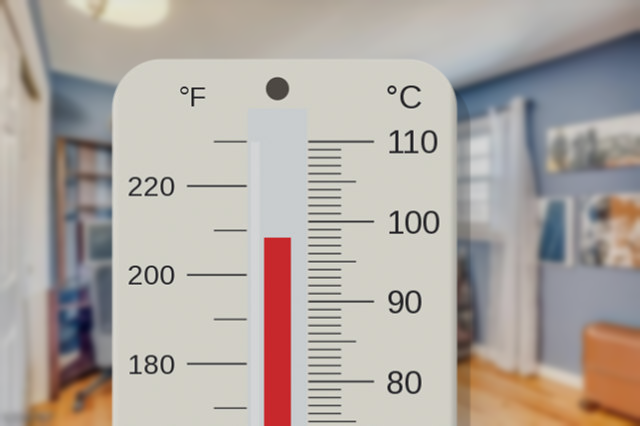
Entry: {"value": 98, "unit": "°C"}
